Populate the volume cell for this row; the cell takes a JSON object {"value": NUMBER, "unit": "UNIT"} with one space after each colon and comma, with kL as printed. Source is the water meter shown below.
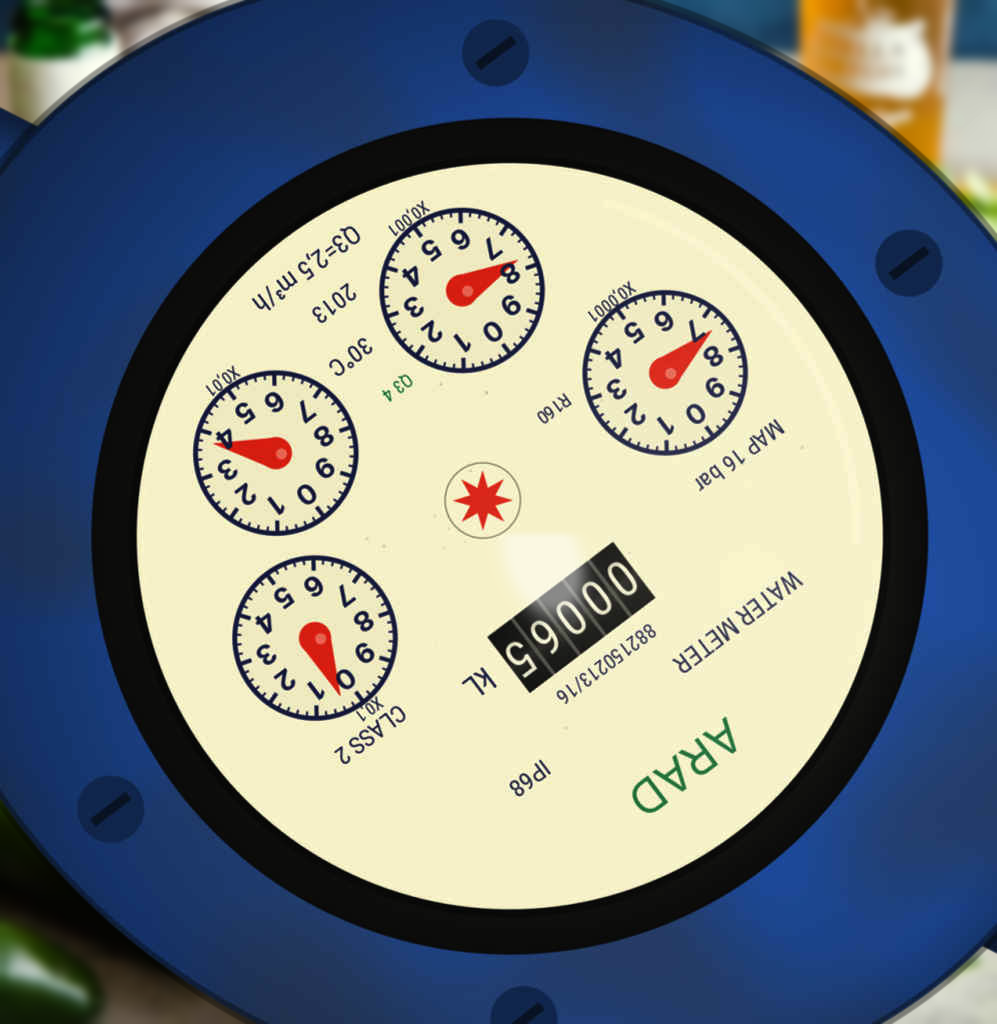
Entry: {"value": 65.0377, "unit": "kL"}
